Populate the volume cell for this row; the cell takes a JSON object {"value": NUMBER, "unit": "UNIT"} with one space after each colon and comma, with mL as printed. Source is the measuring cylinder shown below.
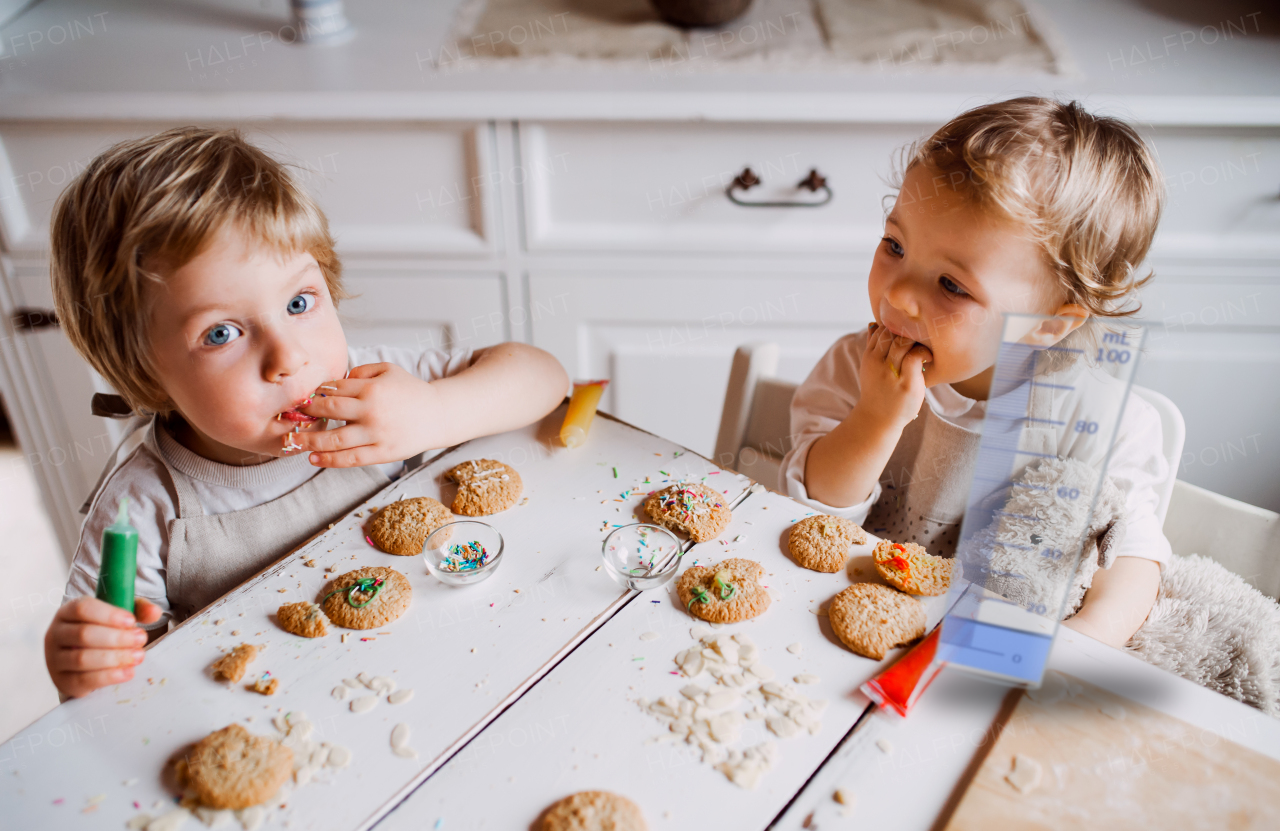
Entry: {"value": 10, "unit": "mL"}
